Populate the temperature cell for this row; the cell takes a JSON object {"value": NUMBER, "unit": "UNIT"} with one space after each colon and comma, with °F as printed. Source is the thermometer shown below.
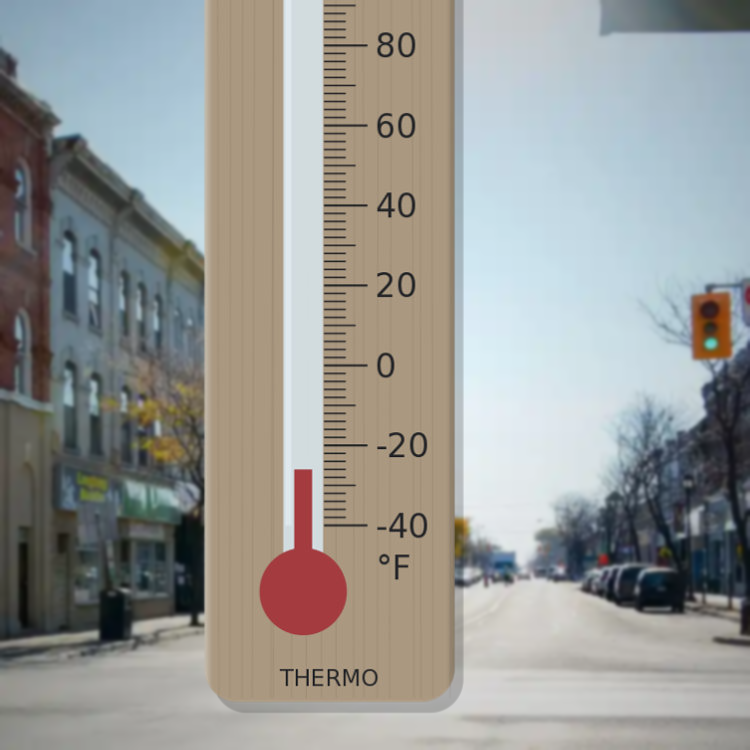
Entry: {"value": -26, "unit": "°F"}
